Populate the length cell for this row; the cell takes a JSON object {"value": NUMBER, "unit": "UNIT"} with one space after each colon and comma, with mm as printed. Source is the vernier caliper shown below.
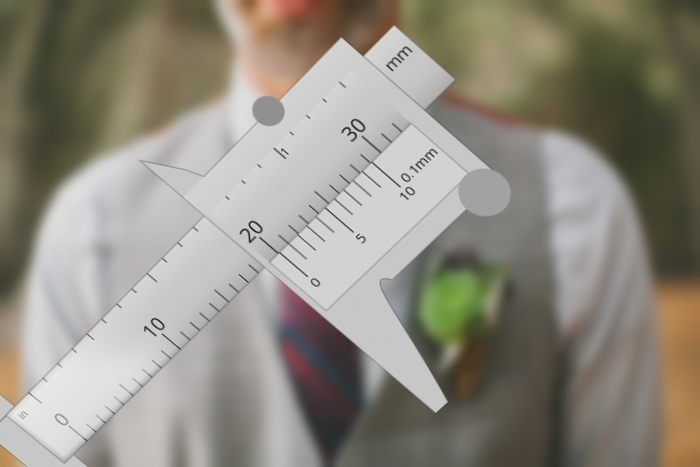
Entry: {"value": 20.1, "unit": "mm"}
